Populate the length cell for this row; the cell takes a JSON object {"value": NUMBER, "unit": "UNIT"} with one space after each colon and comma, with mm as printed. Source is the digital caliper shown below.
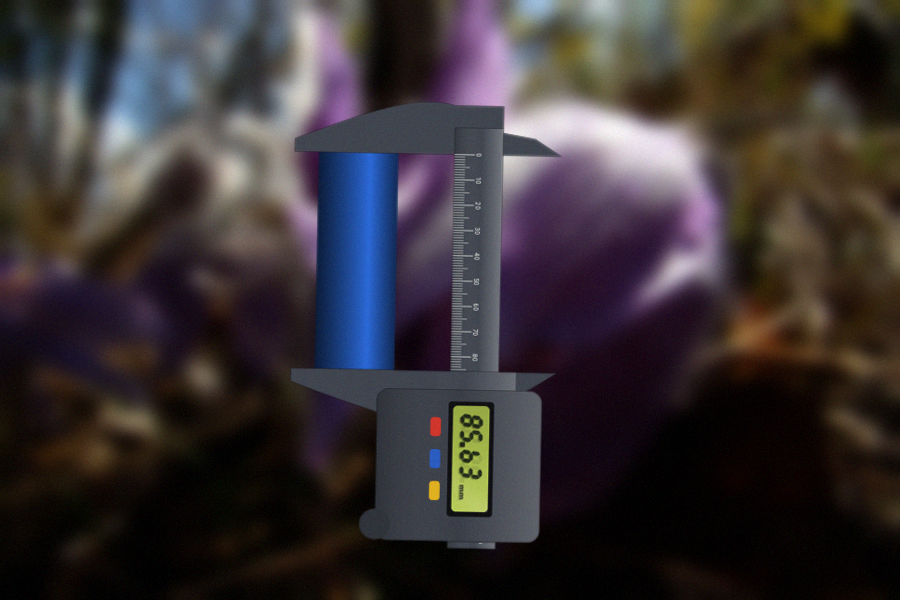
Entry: {"value": 85.63, "unit": "mm"}
